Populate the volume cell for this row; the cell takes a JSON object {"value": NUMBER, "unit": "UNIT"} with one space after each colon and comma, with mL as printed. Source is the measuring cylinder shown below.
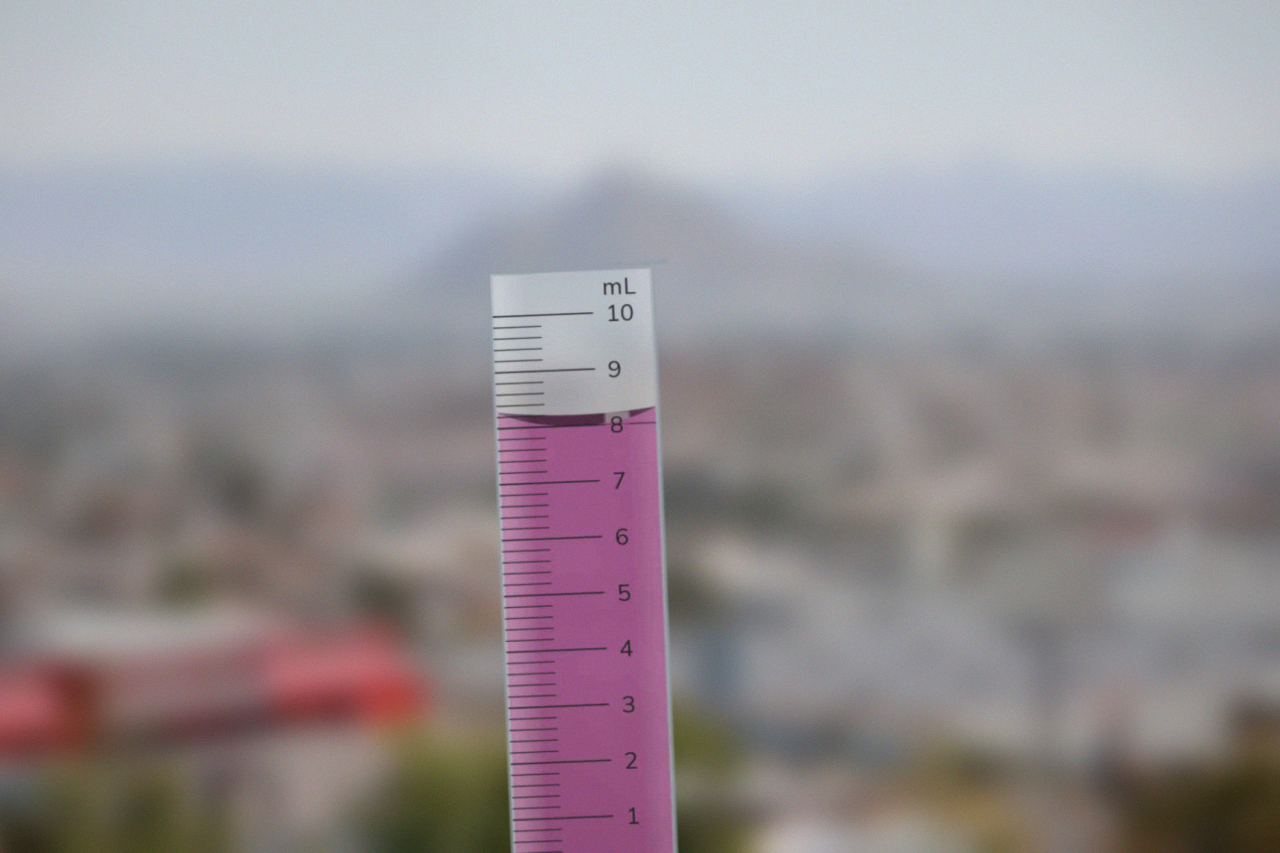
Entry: {"value": 8, "unit": "mL"}
